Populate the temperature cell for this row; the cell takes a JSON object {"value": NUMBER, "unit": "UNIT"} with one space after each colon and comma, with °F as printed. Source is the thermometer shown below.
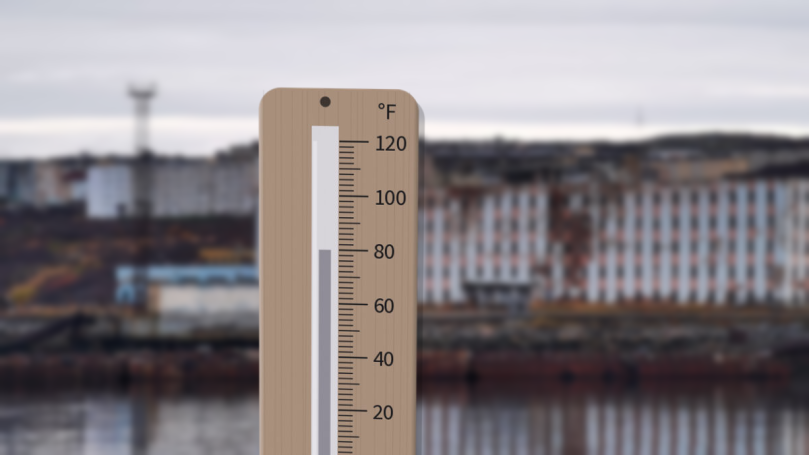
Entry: {"value": 80, "unit": "°F"}
